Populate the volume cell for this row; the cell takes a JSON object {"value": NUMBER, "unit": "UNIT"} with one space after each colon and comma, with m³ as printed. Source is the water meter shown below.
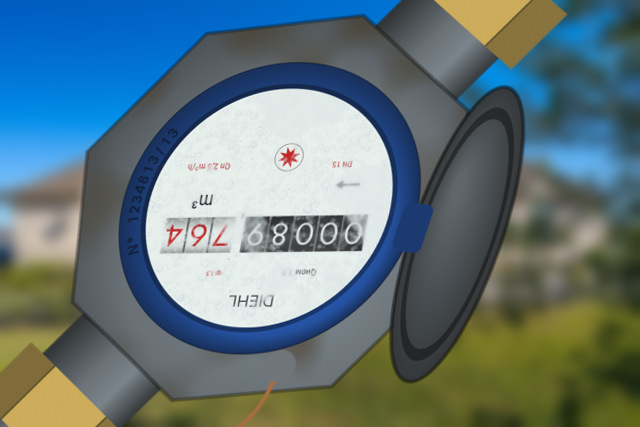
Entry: {"value": 89.764, "unit": "m³"}
